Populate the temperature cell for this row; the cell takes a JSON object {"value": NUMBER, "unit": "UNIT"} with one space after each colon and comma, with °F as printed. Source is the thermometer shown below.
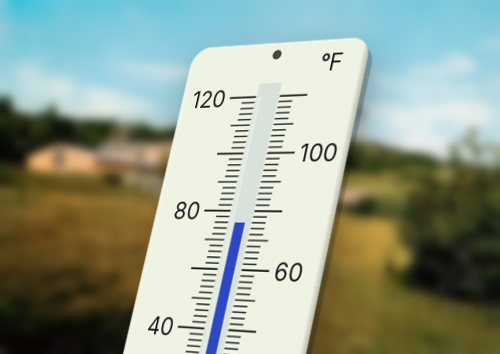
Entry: {"value": 76, "unit": "°F"}
